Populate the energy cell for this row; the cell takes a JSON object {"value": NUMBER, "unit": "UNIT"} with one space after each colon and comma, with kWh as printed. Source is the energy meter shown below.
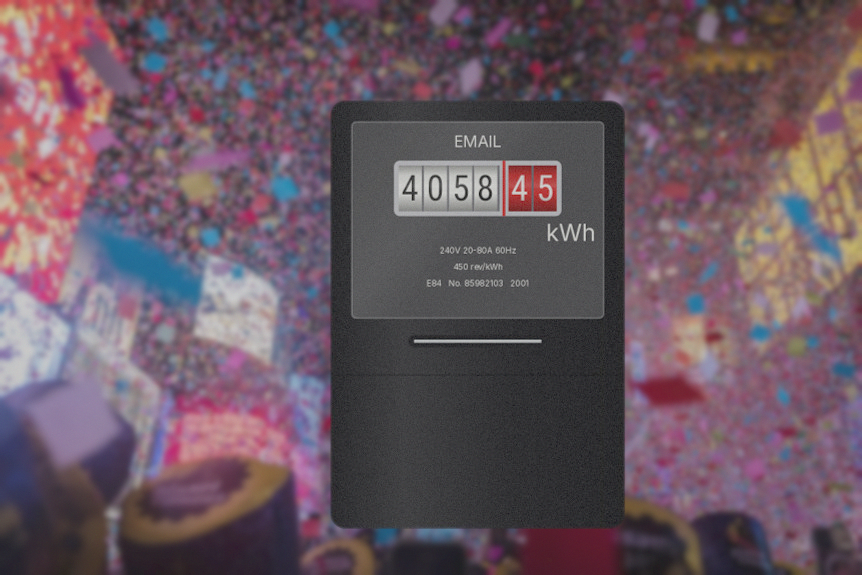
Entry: {"value": 4058.45, "unit": "kWh"}
